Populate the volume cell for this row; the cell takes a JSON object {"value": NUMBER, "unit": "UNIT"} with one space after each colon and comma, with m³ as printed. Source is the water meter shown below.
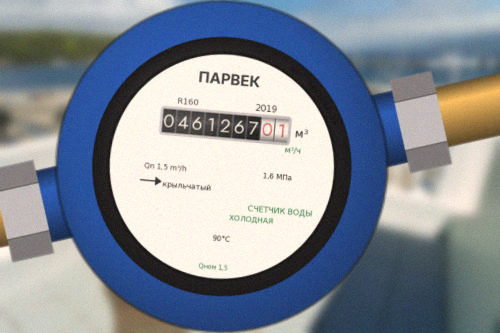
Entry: {"value": 461267.01, "unit": "m³"}
